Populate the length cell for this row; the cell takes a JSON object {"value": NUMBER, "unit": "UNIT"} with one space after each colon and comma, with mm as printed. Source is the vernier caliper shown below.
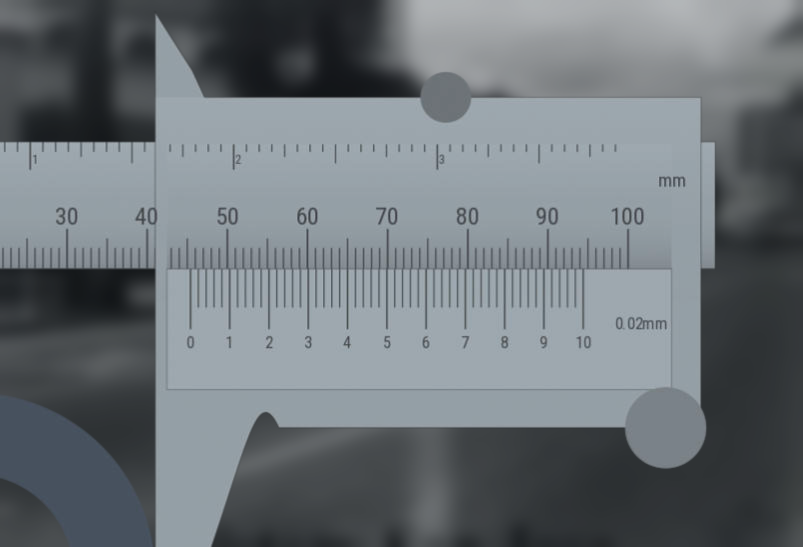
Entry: {"value": 45.4, "unit": "mm"}
